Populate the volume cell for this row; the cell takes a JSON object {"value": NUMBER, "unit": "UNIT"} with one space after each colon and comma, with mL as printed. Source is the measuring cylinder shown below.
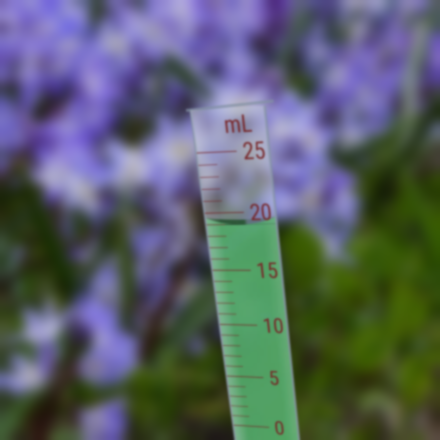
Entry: {"value": 19, "unit": "mL"}
